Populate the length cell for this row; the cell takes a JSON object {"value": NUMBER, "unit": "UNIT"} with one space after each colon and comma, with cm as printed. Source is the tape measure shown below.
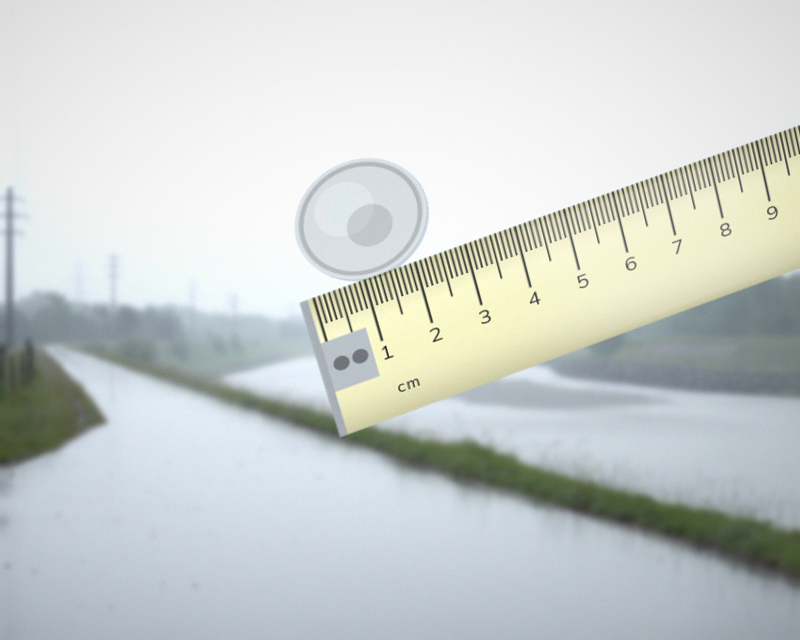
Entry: {"value": 2.5, "unit": "cm"}
